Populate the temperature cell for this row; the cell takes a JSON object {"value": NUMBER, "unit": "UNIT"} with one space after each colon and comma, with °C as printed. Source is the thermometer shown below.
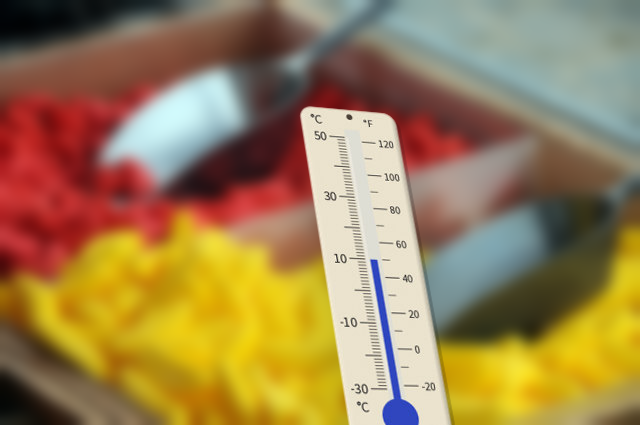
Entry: {"value": 10, "unit": "°C"}
